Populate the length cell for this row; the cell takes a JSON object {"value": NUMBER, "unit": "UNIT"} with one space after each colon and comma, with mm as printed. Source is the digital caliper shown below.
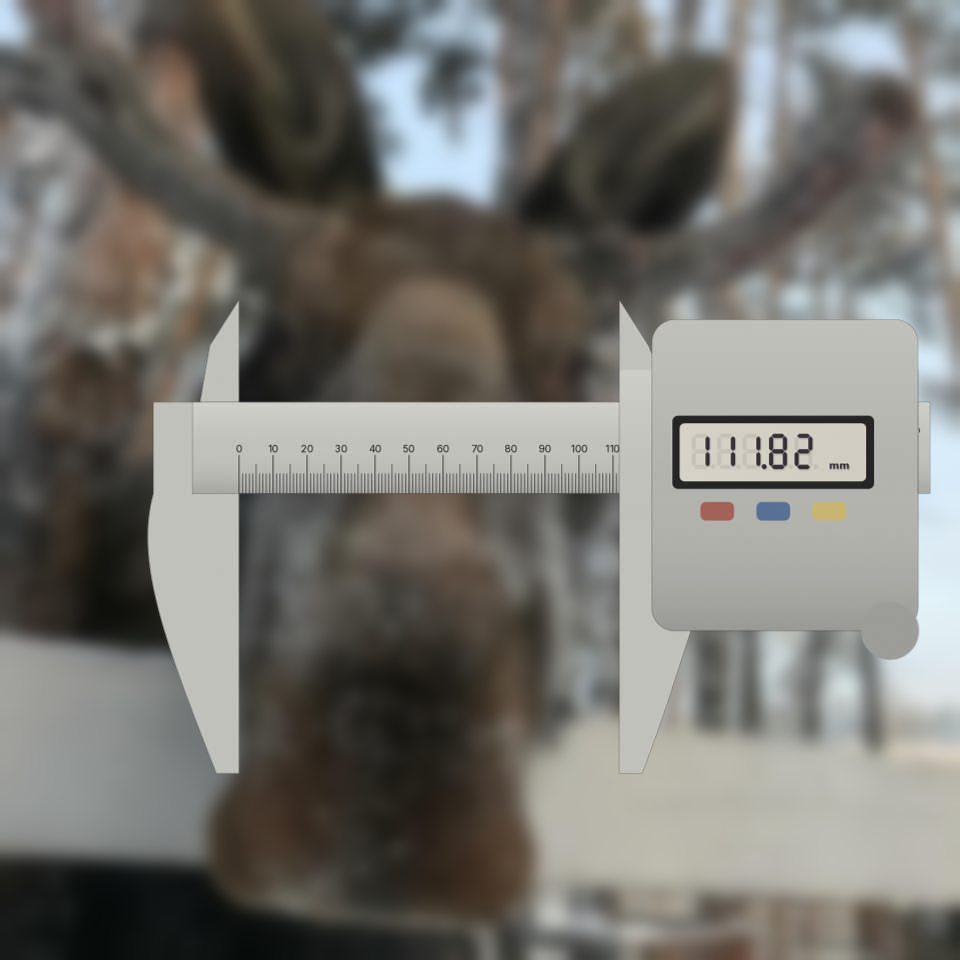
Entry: {"value": 111.82, "unit": "mm"}
